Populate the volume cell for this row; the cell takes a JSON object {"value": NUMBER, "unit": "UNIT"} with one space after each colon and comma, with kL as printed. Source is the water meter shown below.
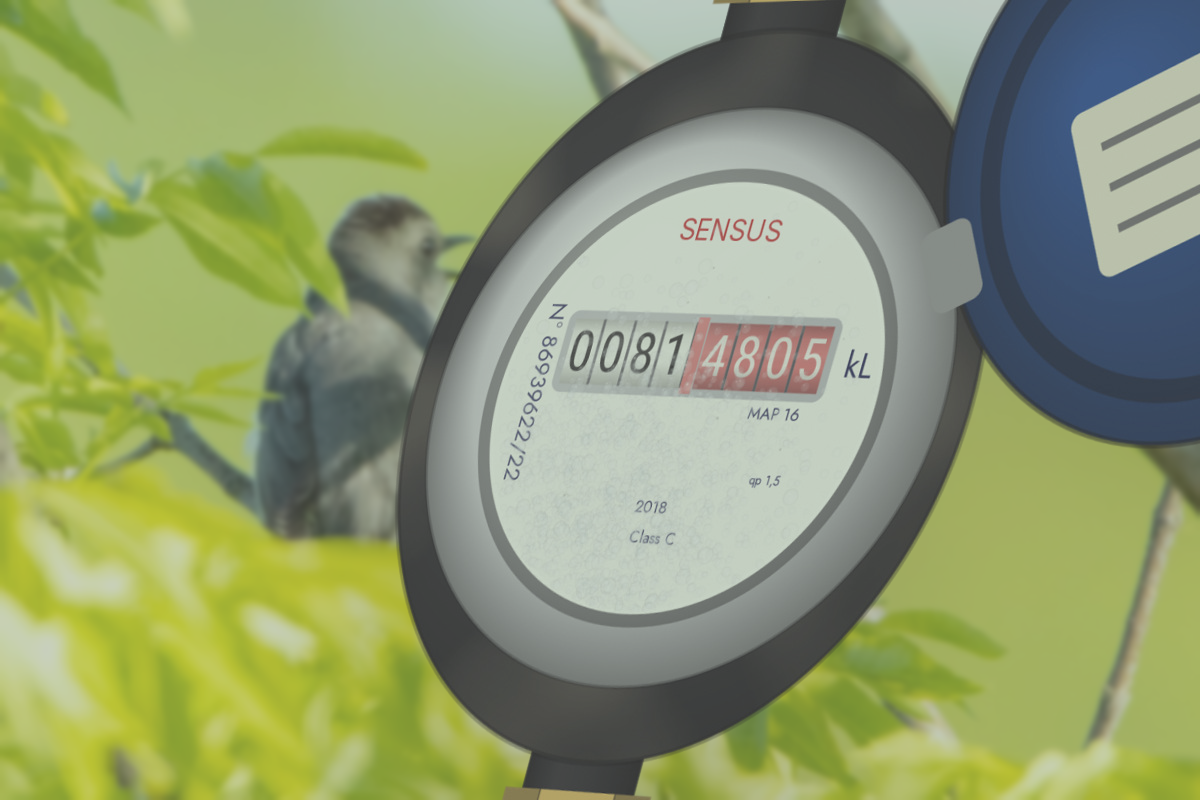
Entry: {"value": 81.4805, "unit": "kL"}
